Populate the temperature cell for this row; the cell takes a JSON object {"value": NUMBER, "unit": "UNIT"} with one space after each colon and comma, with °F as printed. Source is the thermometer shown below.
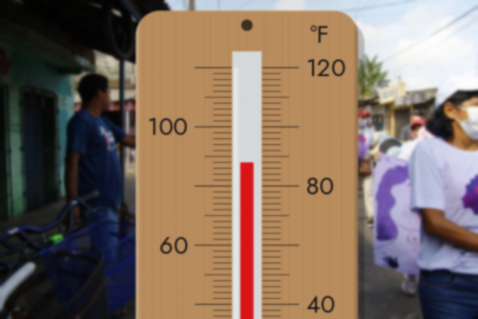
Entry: {"value": 88, "unit": "°F"}
